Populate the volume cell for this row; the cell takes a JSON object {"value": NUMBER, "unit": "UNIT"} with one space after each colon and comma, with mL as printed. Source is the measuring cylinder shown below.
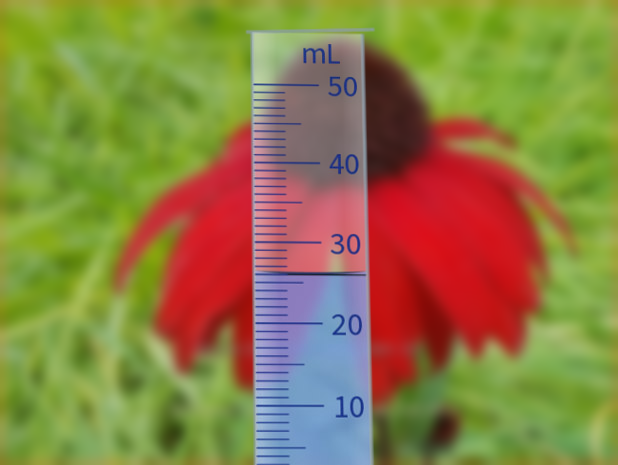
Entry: {"value": 26, "unit": "mL"}
